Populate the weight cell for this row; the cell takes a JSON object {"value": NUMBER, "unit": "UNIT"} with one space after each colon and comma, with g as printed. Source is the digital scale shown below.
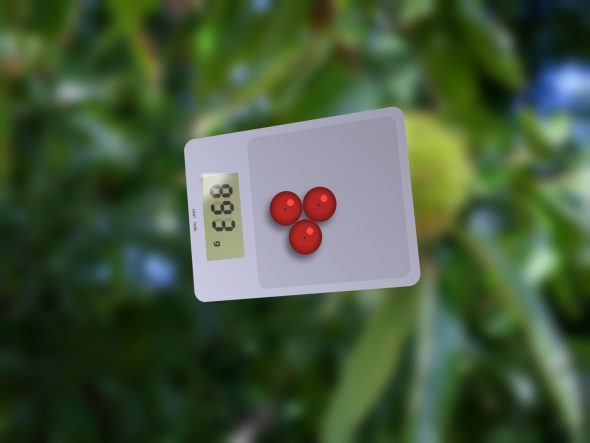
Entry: {"value": 893, "unit": "g"}
